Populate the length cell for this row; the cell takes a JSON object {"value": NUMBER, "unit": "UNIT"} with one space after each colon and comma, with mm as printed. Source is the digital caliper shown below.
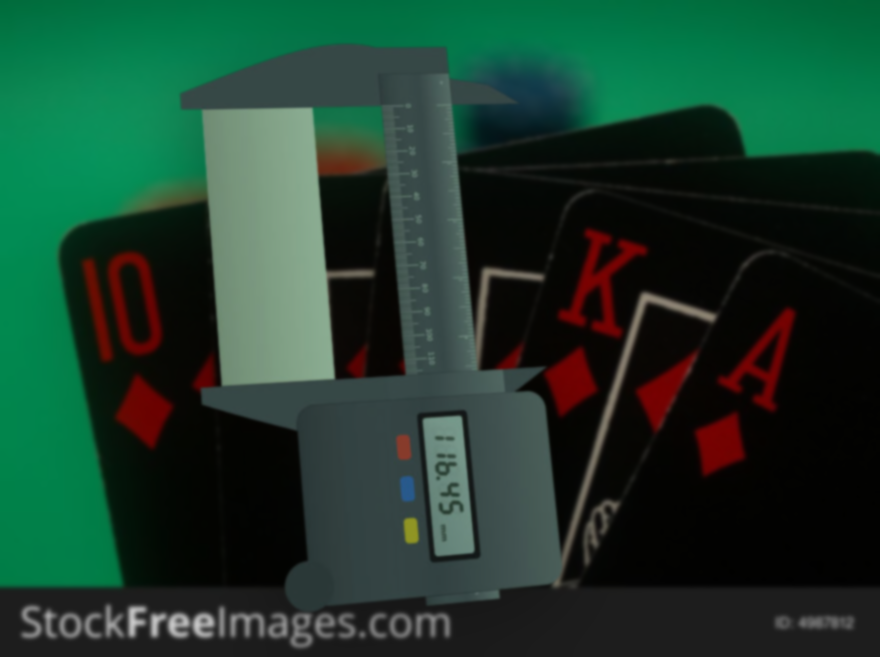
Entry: {"value": 116.45, "unit": "mm"}
